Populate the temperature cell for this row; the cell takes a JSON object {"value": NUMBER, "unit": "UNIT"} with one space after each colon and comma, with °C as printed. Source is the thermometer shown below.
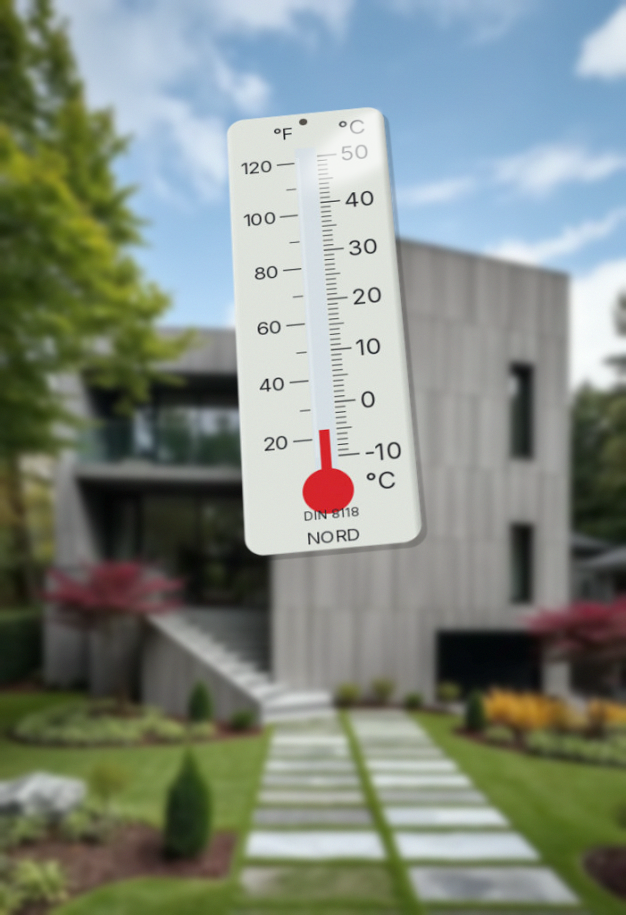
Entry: {"value": -5, "unit": "°C"}
